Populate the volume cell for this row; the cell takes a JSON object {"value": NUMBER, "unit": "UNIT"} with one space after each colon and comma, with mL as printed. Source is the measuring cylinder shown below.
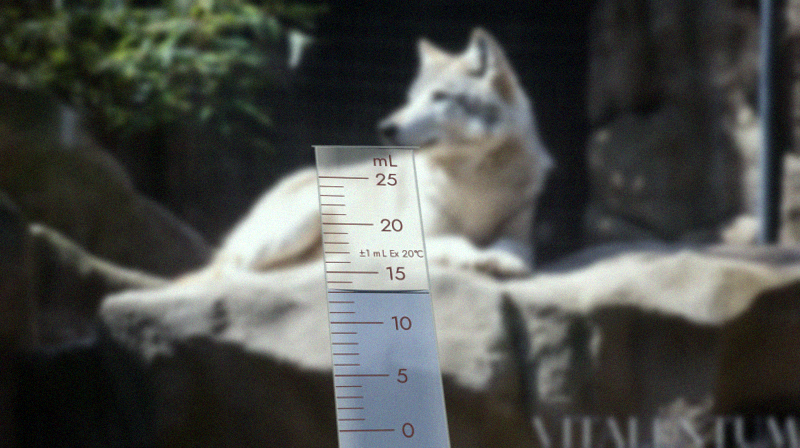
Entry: {"value": 13, "unit": "mL"}
